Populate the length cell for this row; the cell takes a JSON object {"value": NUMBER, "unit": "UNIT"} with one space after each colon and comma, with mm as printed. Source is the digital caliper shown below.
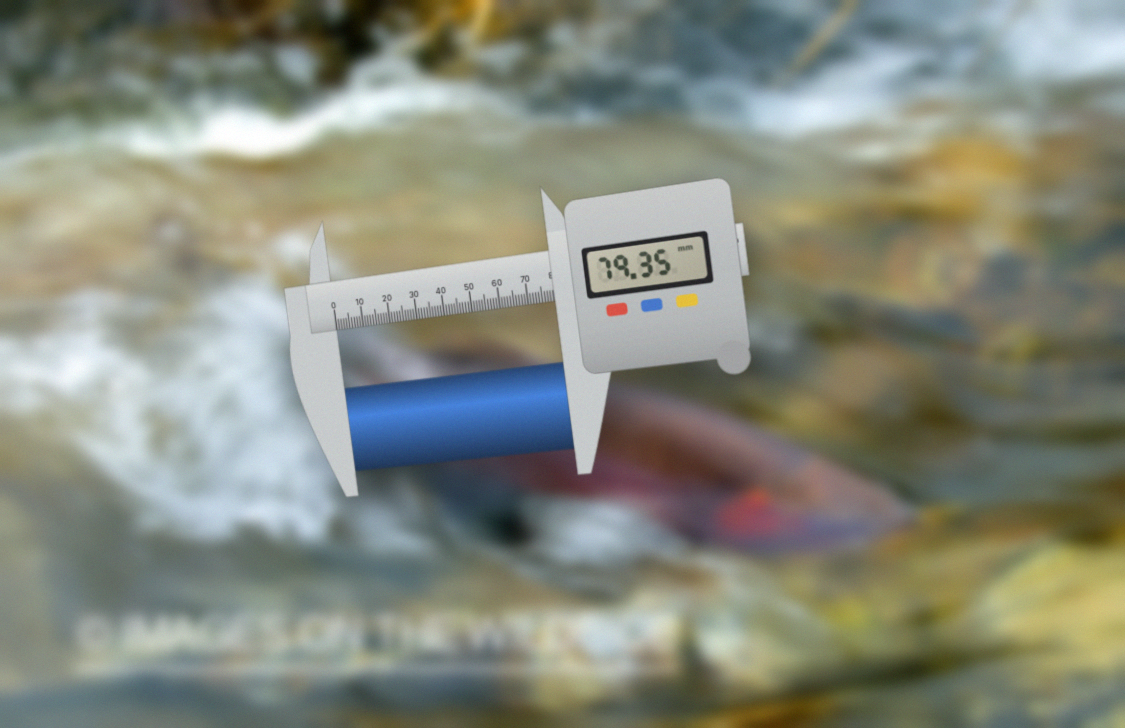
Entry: {"value": 79.35, "unit": "mm"}
